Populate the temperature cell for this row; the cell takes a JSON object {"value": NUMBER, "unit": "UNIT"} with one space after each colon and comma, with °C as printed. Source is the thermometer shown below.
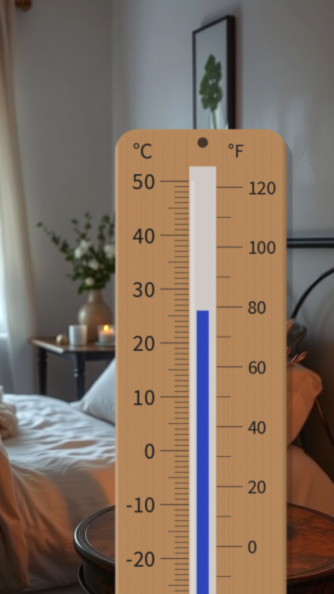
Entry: {"value": 26, "unit": "°C"}
